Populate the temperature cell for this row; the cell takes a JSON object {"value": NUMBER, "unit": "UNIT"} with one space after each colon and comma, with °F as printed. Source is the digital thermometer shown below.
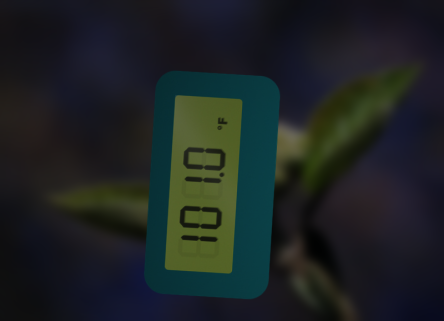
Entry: {"value": 101.0, "unit": "°F"}
